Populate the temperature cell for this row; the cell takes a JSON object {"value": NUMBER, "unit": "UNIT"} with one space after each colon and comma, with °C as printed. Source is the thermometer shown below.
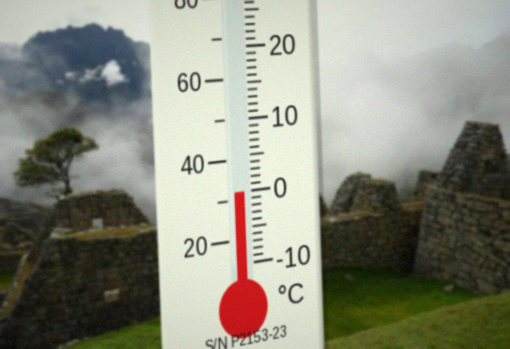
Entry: {"value": 0, "unit": "°C"}
